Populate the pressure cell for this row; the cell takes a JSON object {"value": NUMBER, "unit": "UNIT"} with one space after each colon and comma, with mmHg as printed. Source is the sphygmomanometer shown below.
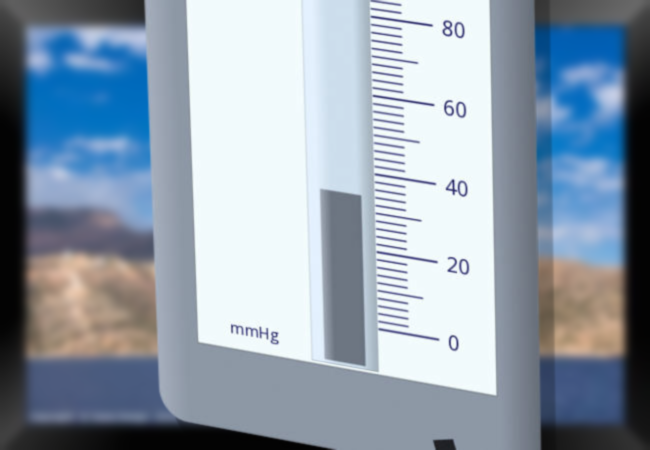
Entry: {"value": 34, "unit": "mmHg"}
